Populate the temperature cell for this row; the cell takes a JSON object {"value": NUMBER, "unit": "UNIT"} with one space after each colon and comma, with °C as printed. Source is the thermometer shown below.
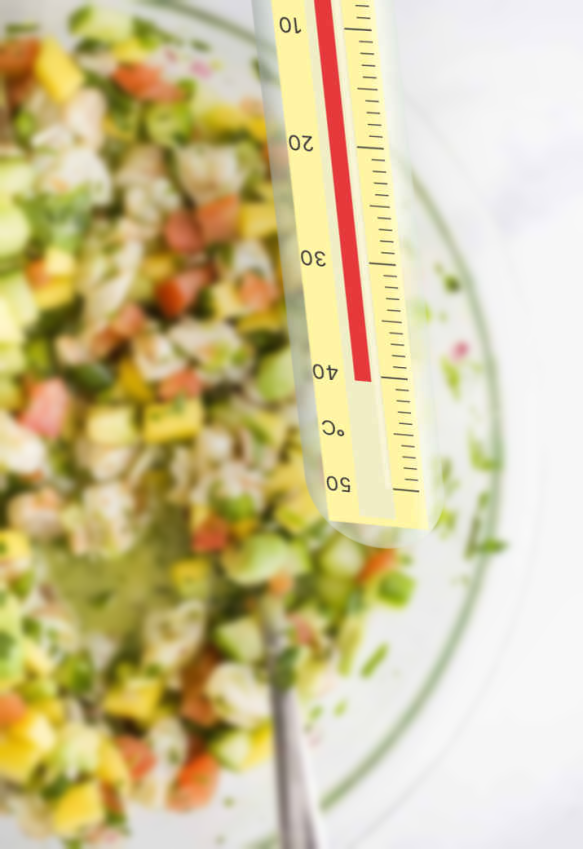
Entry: {"value": 40.5, "unit": "°C"}
